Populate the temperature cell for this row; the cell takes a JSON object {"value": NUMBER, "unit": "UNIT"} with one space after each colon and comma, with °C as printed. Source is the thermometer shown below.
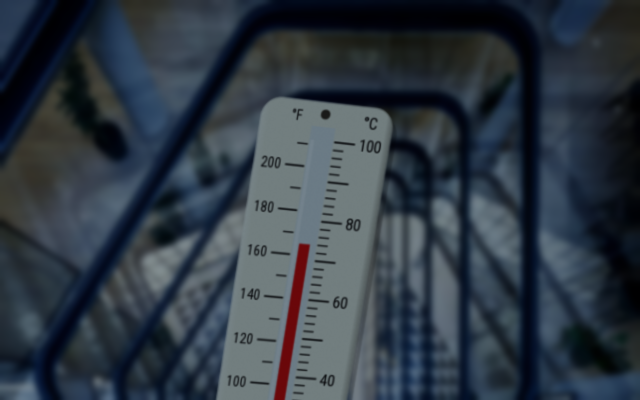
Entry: {"value": 74, "unit": "°C"}
